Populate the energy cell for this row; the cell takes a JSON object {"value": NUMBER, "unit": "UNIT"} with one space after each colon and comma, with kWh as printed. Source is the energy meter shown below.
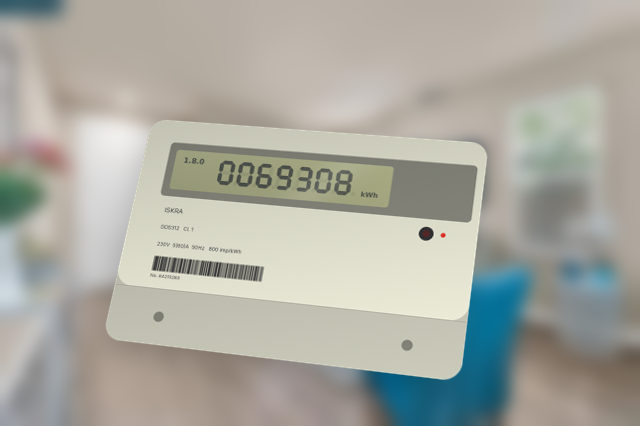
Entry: {"value": 69308, "unit": "kWh"}
